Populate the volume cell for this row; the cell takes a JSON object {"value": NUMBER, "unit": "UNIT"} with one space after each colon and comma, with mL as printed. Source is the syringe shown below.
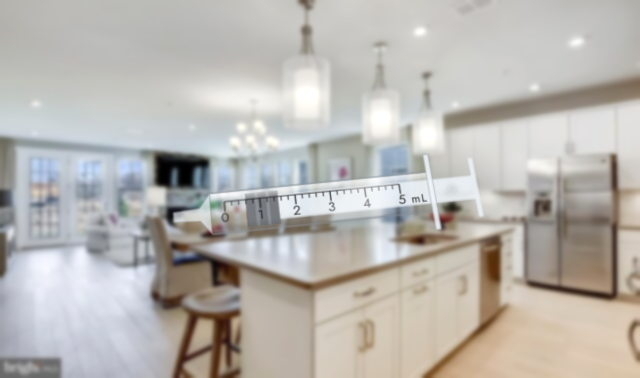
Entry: {"value": 0.6, "unit": "mL"}
